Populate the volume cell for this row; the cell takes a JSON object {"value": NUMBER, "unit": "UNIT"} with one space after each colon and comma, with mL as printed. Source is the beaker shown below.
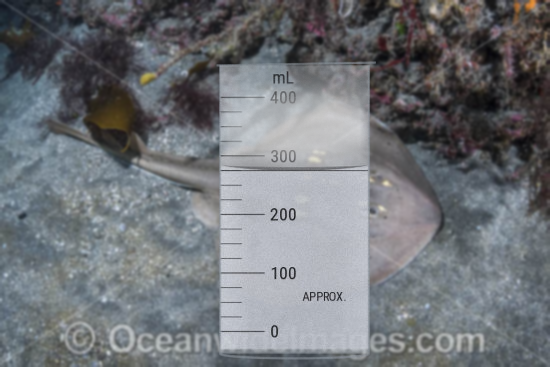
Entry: {"value": 275, "unit": "mL"}
